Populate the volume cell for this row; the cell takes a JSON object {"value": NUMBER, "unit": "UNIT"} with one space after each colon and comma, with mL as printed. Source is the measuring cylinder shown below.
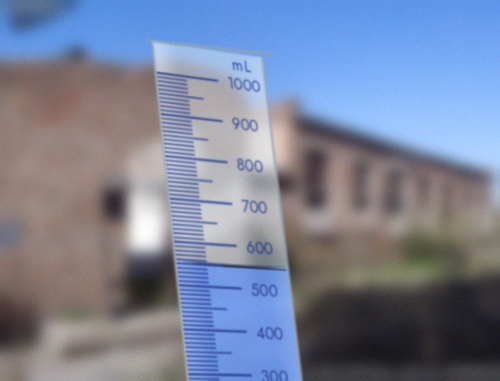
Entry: {"value": 550, "unit": "mL"}
